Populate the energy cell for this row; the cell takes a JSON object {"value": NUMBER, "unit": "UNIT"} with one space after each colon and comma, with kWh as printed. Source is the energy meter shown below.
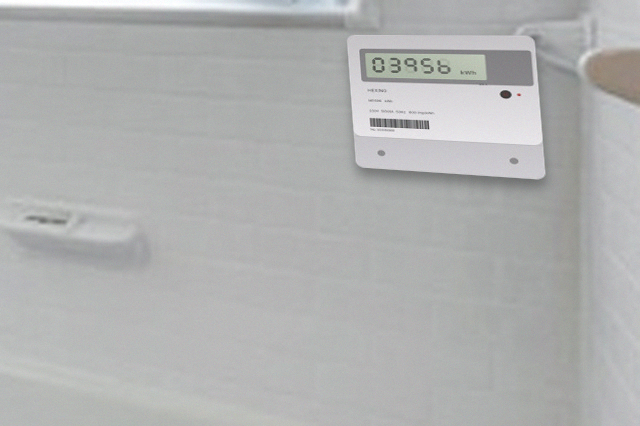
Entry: {"value": 3956, "unit": "kWh"}
